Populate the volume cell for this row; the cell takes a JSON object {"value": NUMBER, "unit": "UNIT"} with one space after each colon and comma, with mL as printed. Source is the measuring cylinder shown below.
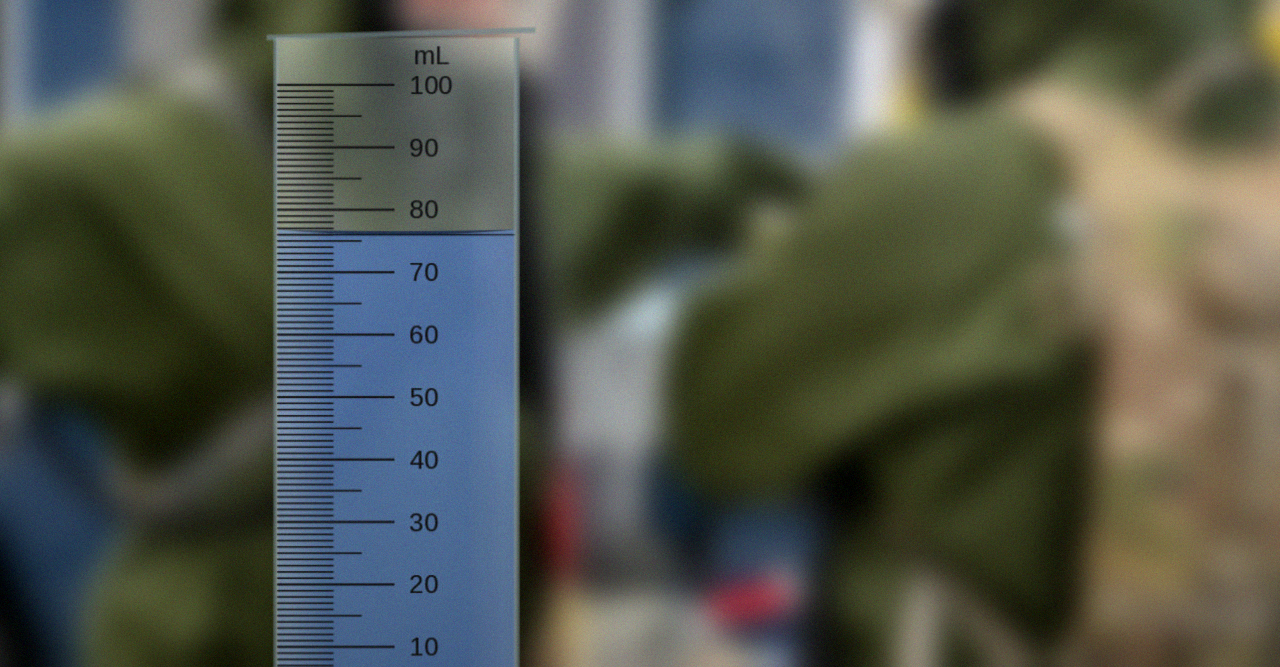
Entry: {"value": 76, "unit": "mL"}
